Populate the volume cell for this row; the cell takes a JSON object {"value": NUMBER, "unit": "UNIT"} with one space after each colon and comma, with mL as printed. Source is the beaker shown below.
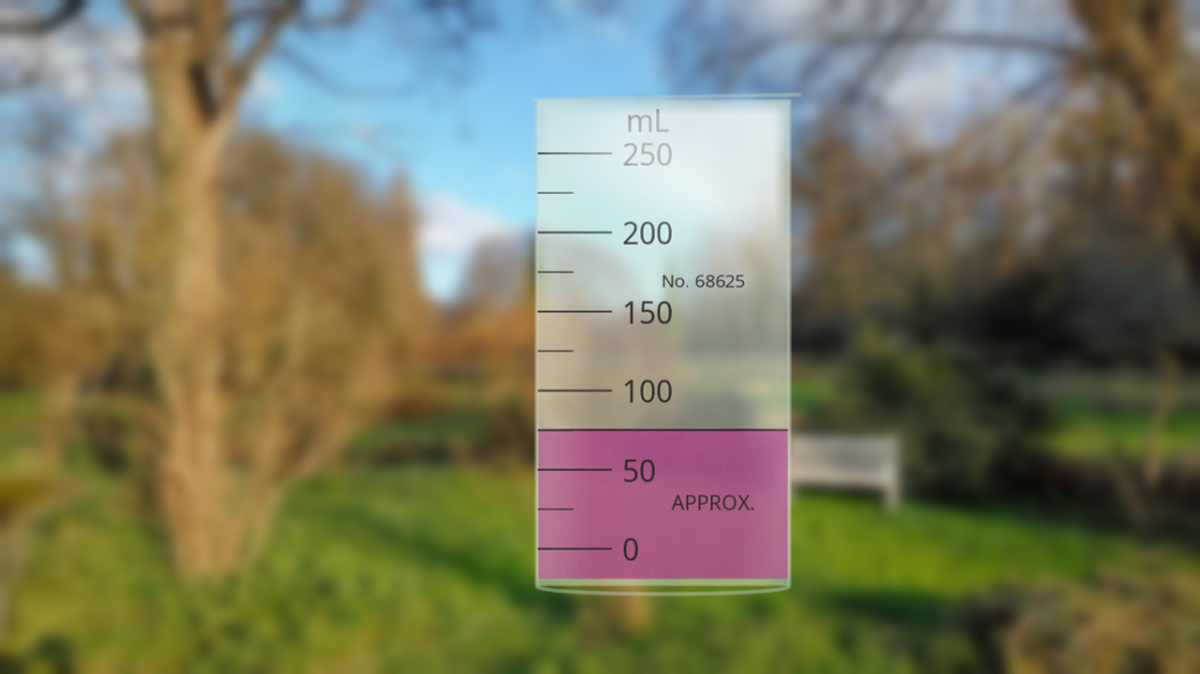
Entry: {"value": 75, "unit": "mL"}
